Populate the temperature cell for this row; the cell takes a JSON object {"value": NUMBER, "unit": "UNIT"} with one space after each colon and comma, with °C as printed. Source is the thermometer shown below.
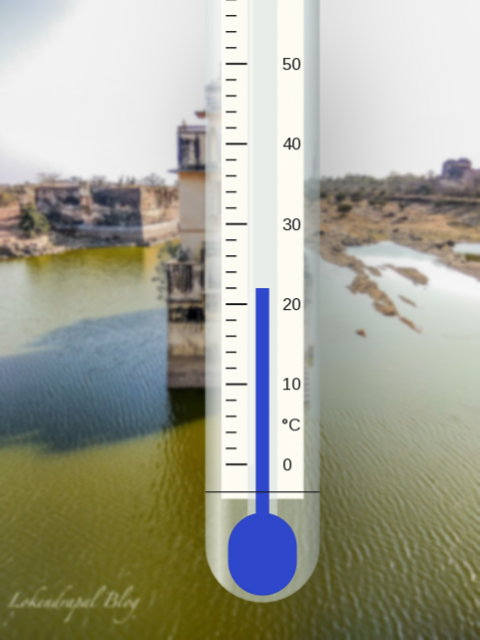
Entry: {"value": 22, "unit": "°C"}
